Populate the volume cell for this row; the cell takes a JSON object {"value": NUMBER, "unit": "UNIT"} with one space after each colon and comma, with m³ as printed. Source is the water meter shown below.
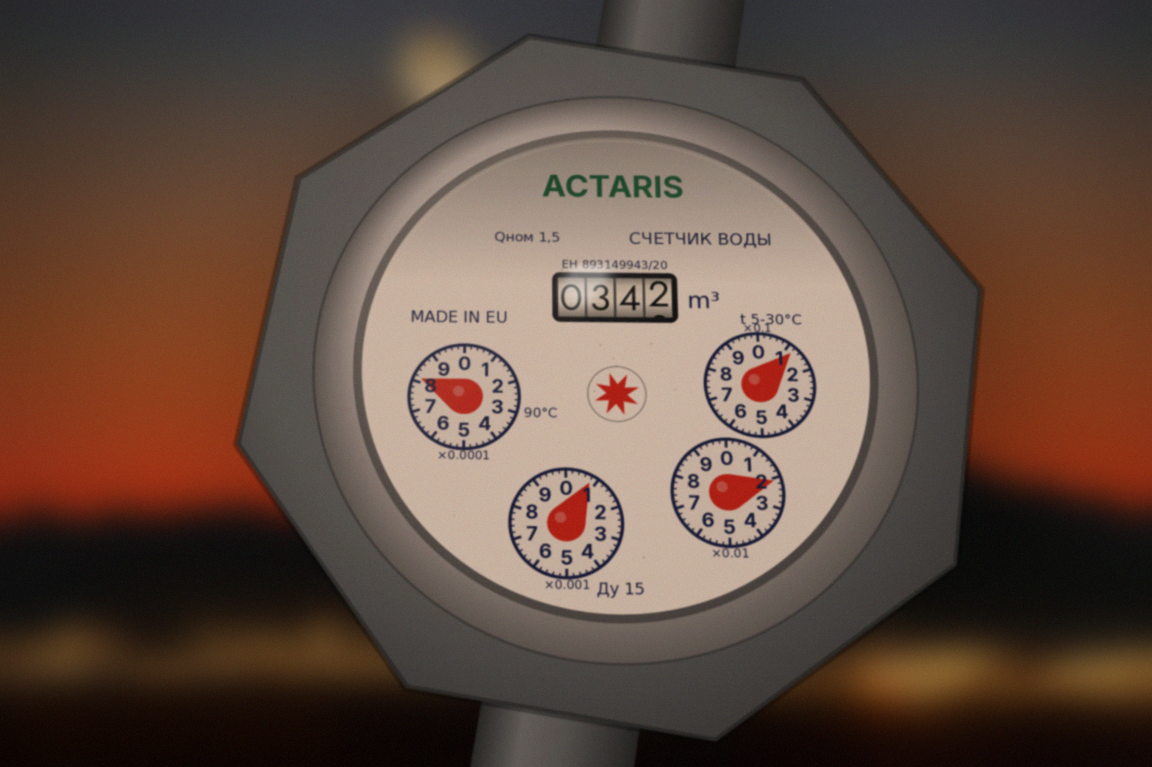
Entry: {"value": 342.1208, "unit": "m³"}
